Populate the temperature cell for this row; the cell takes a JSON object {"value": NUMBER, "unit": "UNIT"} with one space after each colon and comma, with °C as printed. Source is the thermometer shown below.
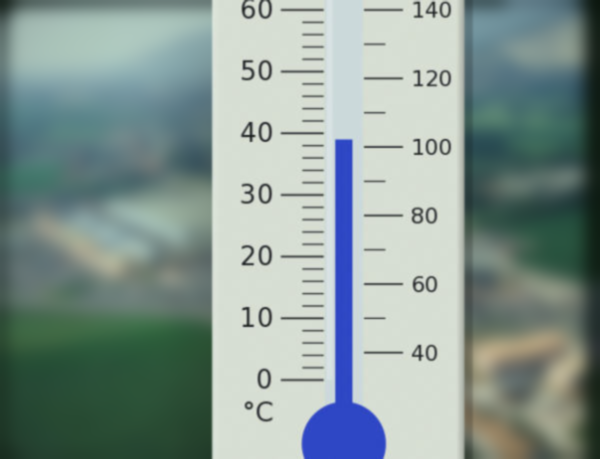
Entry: {"value": 39, "unit": "°C"}
